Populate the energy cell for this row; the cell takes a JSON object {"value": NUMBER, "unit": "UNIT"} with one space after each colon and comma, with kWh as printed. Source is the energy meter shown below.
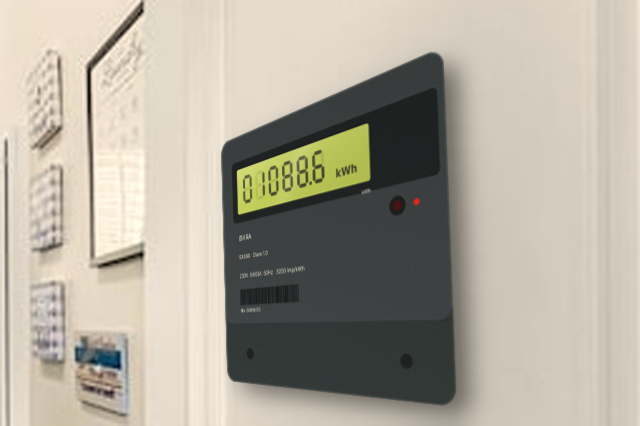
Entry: {"value": 1088.6, "unit": "kWh"}
